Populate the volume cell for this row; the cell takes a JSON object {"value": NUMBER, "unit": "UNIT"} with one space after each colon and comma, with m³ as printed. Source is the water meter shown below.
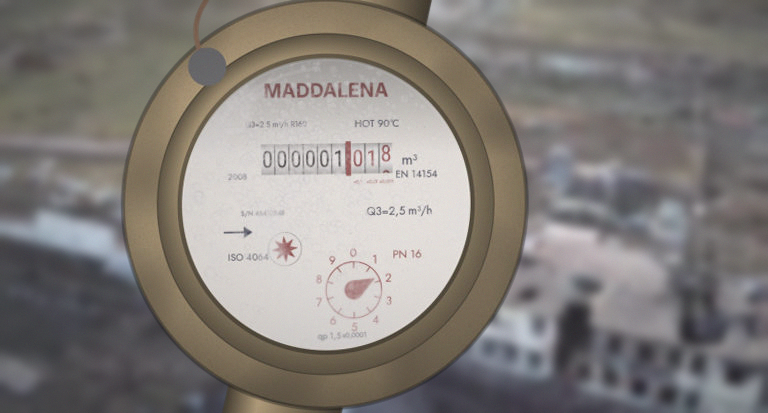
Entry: {"value": 1.0181, "unit": "m³"}
